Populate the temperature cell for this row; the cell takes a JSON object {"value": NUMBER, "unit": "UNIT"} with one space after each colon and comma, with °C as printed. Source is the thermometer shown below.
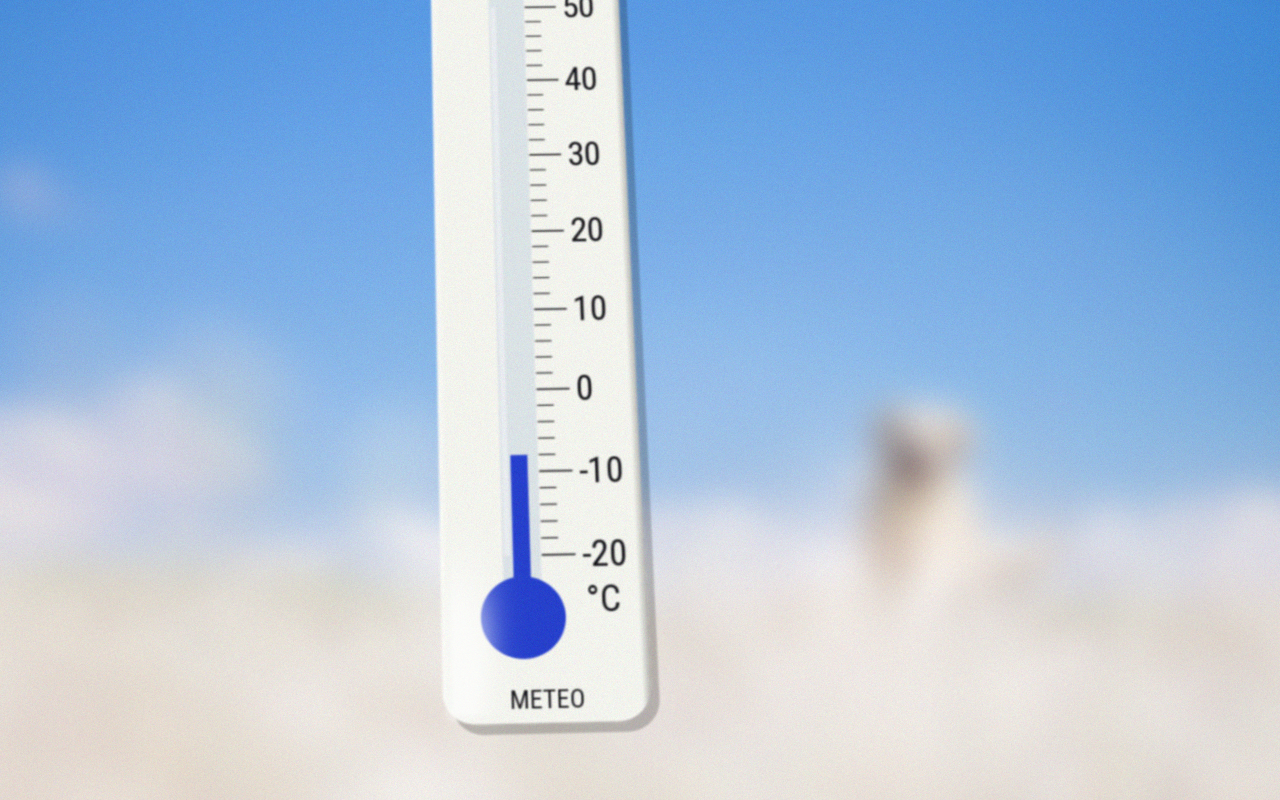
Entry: {"value": -8, "unit": "°C"}
